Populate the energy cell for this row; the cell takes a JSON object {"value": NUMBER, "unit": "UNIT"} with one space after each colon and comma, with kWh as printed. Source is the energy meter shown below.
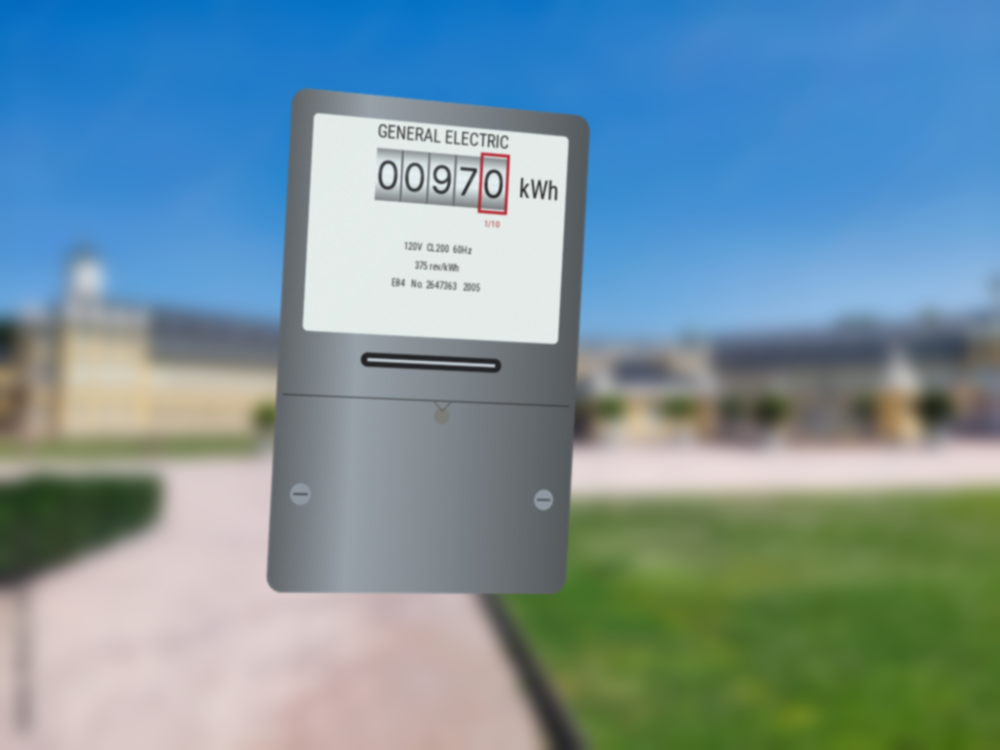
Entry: {"value": 97.0, "unit": "kWh"}
